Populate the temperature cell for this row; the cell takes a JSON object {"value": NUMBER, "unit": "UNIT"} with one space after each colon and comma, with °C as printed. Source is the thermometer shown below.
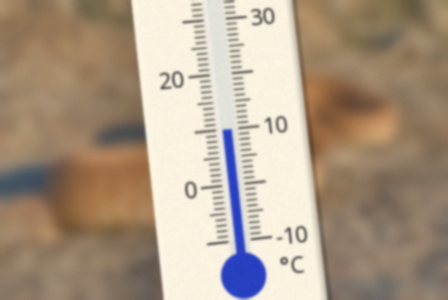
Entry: {"value": 10, "unit": "°C"}
